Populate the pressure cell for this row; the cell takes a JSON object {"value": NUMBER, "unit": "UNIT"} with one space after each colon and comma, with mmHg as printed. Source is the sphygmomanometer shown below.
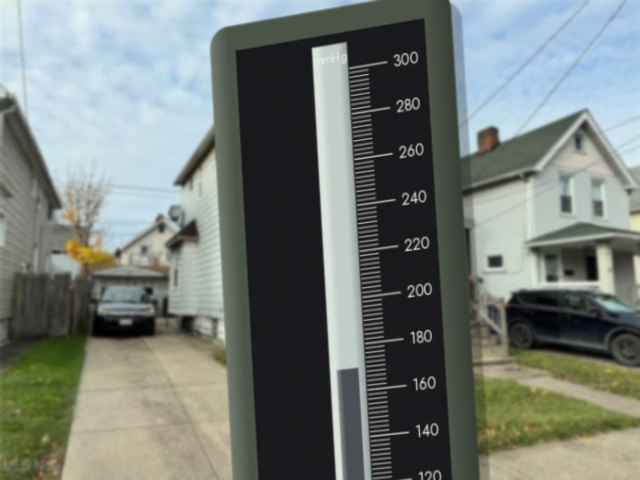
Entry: {"value": 170, "unit": "mmHg"}
